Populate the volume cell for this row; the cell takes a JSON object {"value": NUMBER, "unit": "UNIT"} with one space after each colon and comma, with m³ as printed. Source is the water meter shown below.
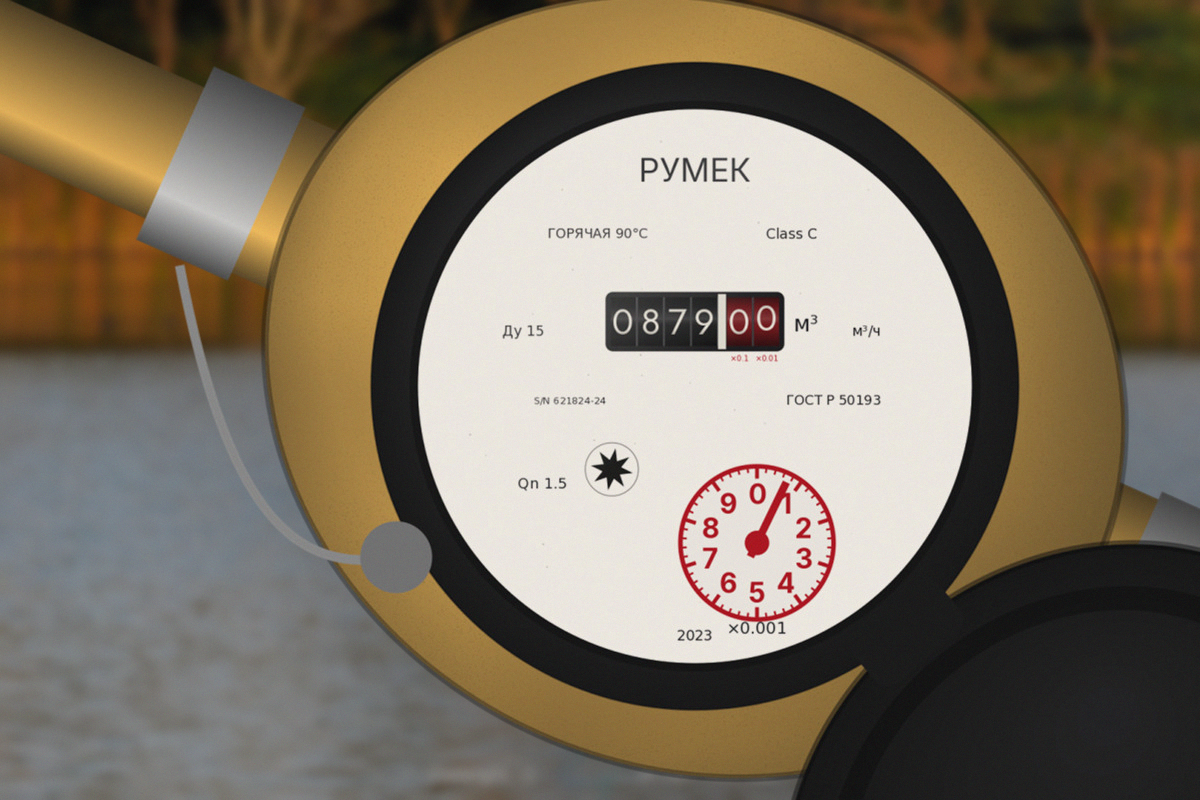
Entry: {"value": 879.000, "unit": "m³"}
